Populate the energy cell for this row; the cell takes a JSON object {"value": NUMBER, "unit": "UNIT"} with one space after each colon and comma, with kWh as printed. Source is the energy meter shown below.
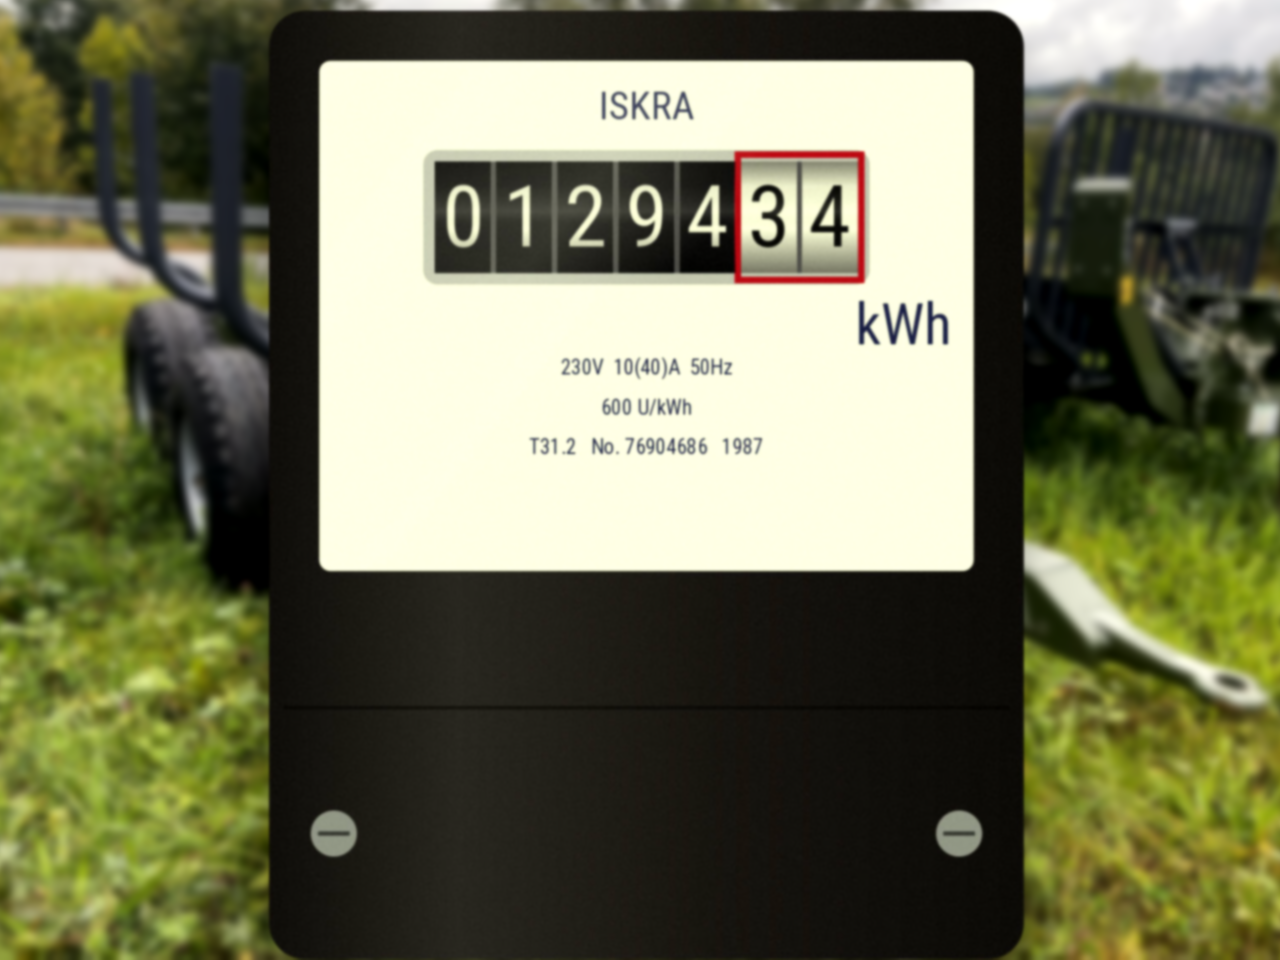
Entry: {"value": 1294.34, "unit": "kWh"}
